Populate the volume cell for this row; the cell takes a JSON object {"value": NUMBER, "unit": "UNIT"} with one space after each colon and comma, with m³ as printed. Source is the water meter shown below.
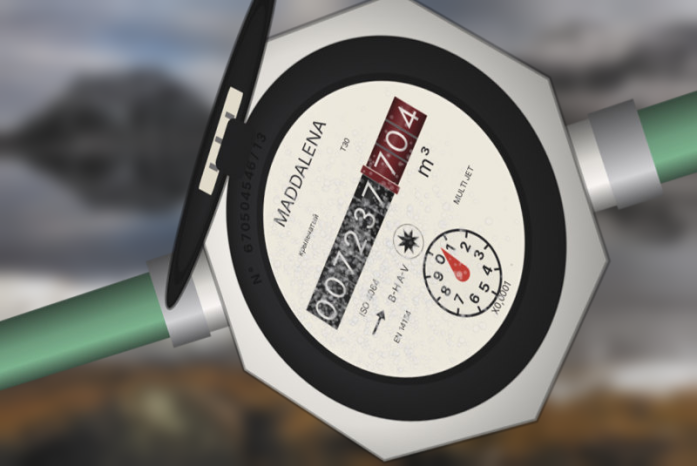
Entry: {"value": 7237.7040, "unit": "m³"}
